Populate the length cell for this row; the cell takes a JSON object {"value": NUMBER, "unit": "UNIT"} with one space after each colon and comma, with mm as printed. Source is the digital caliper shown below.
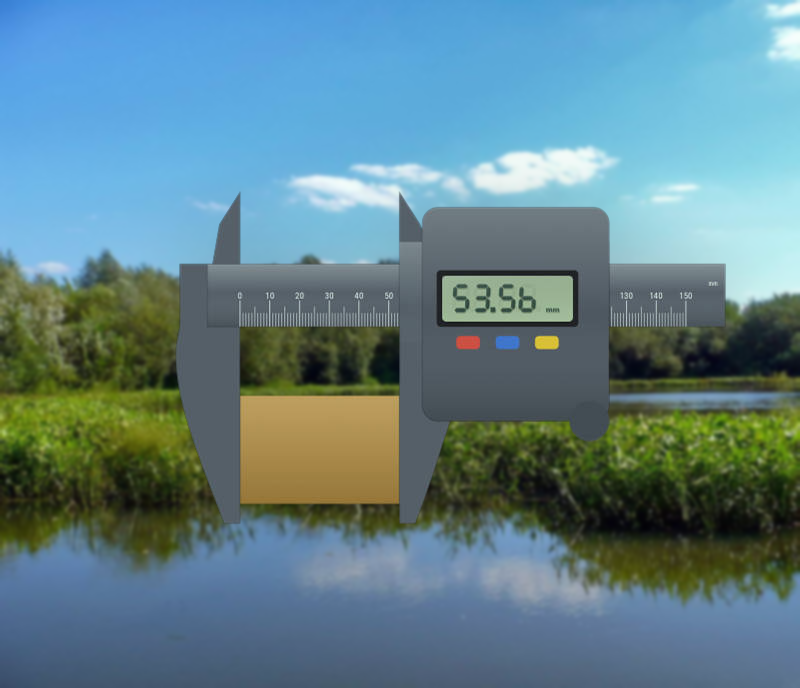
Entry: {"value": 53.56, "unit": "mm"}
